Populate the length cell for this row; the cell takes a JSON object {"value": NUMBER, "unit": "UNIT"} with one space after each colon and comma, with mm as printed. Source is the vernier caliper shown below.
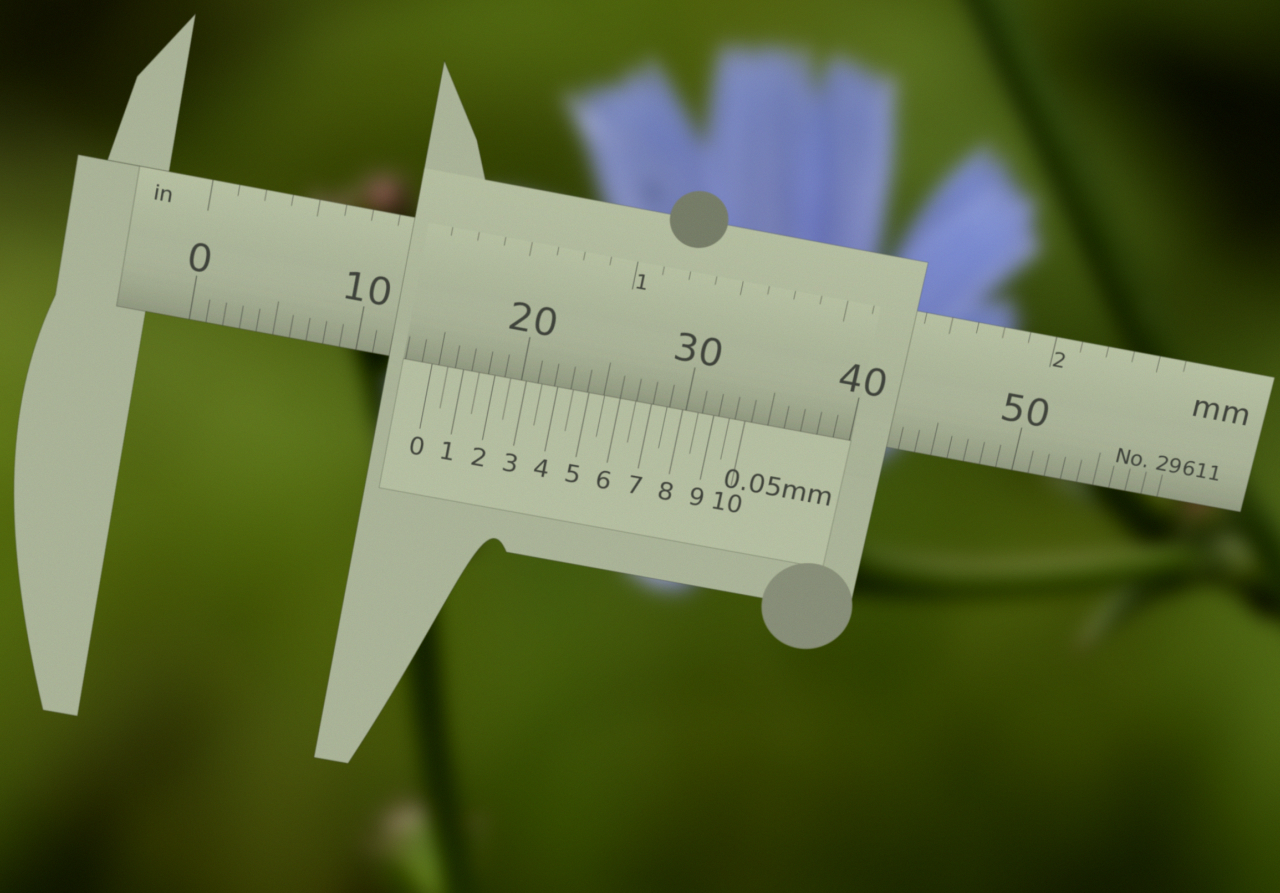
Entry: {"value": 14.6, "unit": "mm"}
